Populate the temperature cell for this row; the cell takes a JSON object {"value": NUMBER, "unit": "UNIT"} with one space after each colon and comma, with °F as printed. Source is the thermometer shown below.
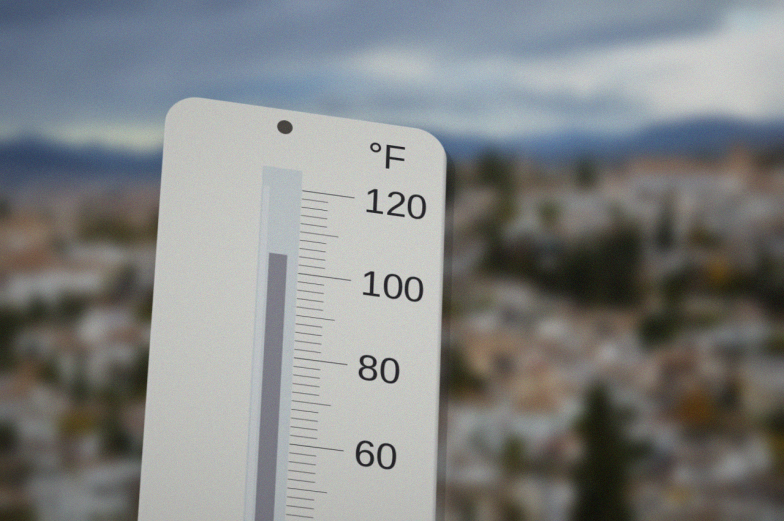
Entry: {"value": 104, "unit": "°F"}
